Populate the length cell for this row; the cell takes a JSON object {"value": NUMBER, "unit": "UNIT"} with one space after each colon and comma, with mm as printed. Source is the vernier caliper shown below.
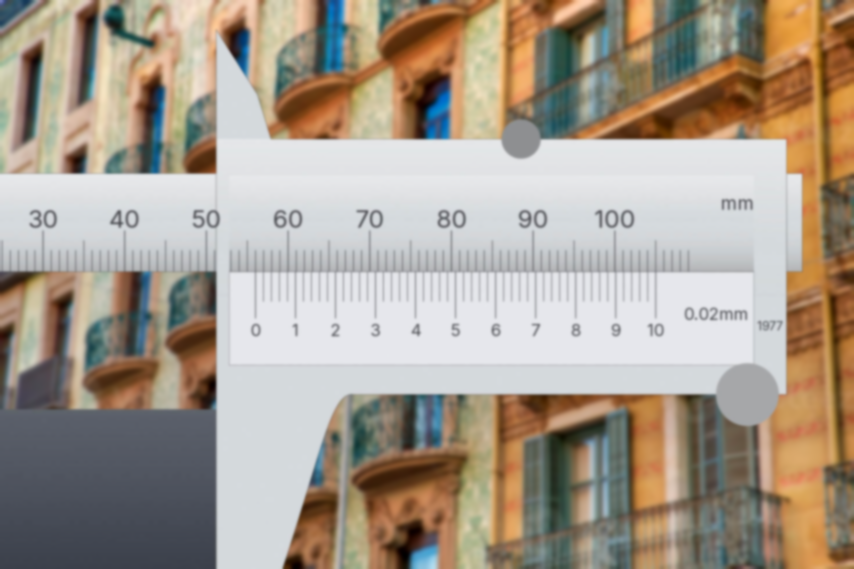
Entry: {"value": 56.0, "unit": "mm"}
